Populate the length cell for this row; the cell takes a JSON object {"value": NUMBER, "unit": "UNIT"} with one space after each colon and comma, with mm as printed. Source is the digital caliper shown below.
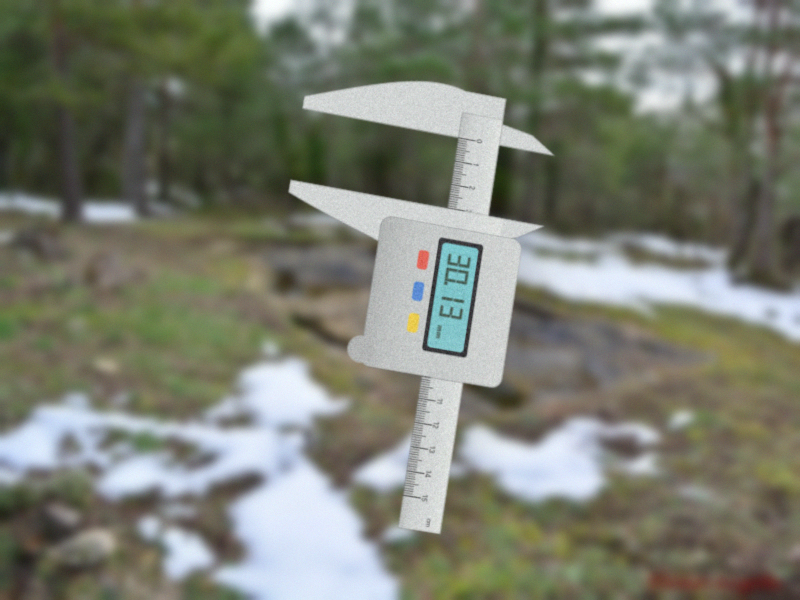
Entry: {"value": 30.13, "unit": "mm"}
